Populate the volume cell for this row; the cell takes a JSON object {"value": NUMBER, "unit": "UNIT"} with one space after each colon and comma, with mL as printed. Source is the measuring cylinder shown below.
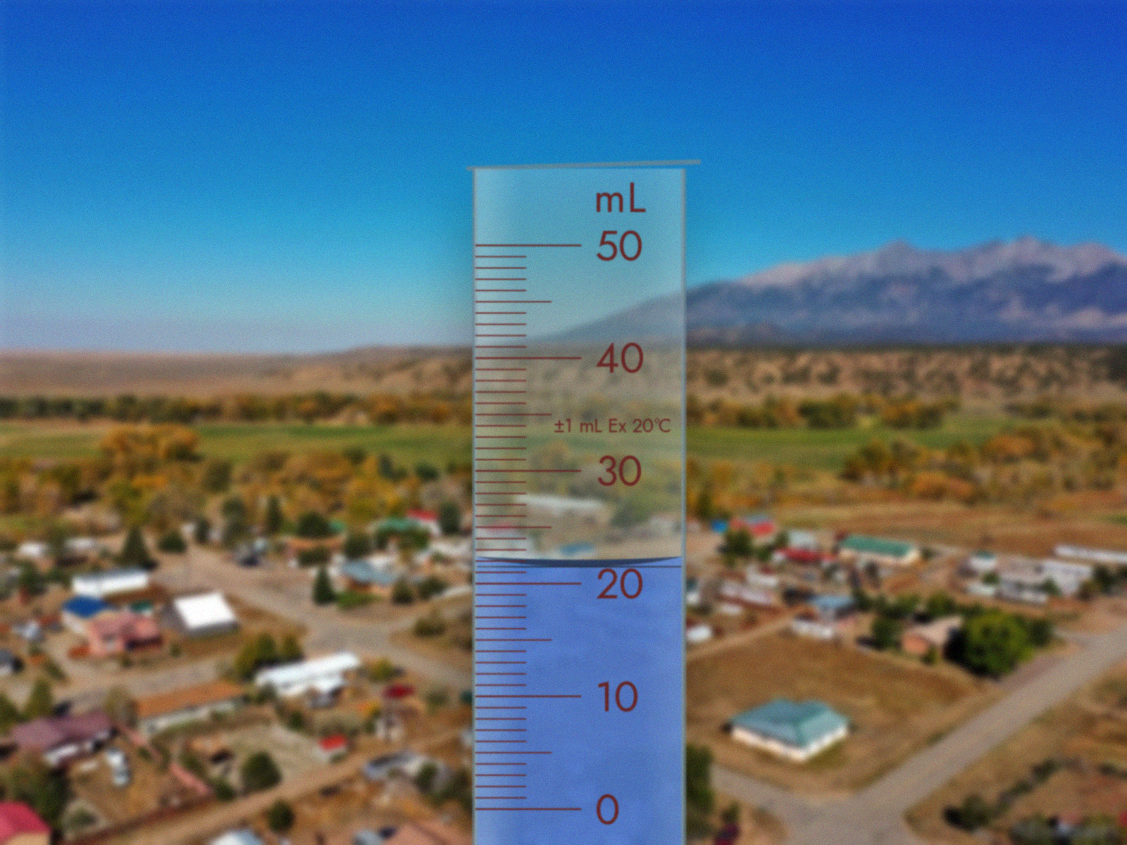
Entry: {"value": 21.5, "unit": "mL"}
